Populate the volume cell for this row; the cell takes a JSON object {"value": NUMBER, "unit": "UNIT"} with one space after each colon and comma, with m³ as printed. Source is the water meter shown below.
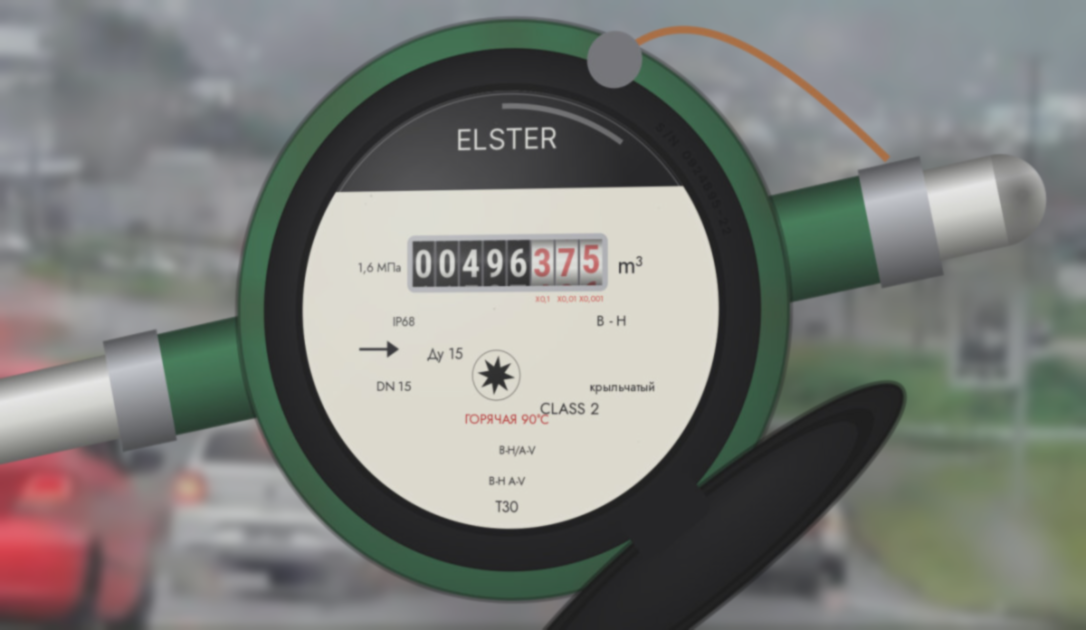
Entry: {"value": 496.375, "unit": "m³"}
